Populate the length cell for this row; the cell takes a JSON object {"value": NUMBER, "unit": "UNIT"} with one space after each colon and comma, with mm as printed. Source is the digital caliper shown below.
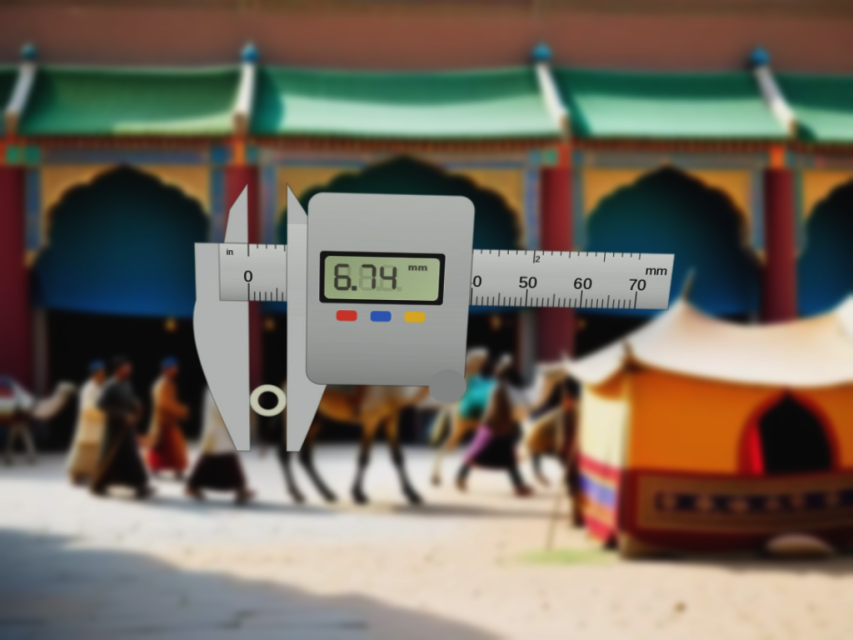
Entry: {"value": 6.74, "unit": "mm"}
